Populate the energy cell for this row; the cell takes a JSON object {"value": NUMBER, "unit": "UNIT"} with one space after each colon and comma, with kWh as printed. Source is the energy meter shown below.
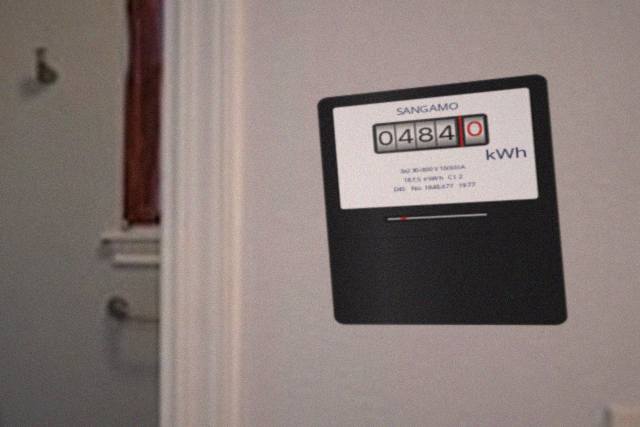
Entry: {"value": 484.0, "unit": "kWh"}
